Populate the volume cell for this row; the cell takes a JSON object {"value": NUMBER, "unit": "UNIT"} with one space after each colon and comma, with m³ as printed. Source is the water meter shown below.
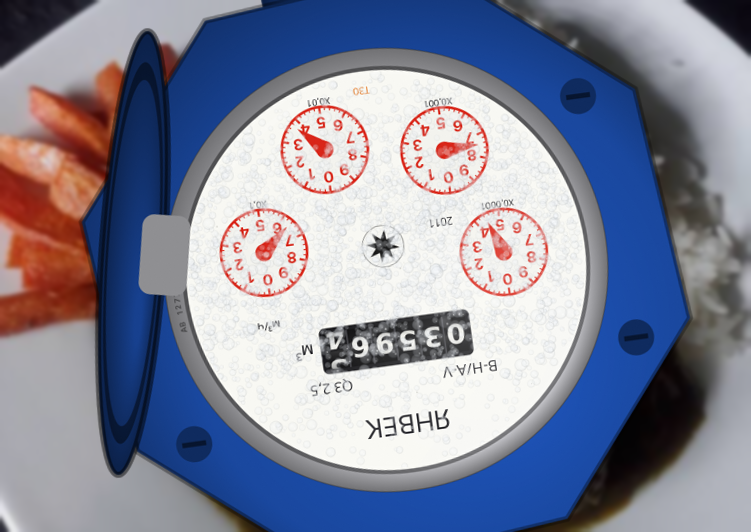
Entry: {"value": 35963.6374, "unit": "m³"}
